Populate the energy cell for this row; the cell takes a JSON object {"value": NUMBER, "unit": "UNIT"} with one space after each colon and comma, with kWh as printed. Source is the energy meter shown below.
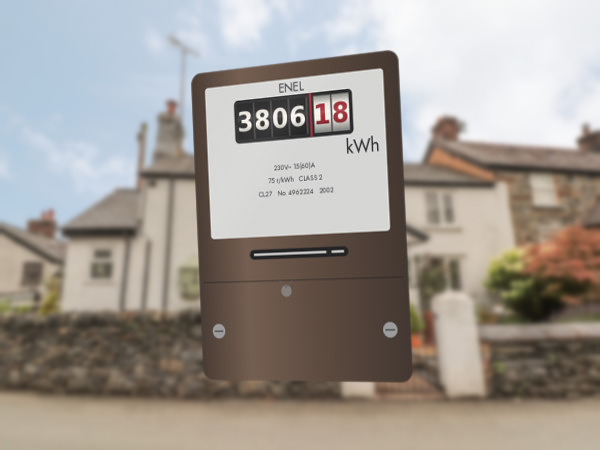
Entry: {"value": 3806.18, "unit": "kWh"}
